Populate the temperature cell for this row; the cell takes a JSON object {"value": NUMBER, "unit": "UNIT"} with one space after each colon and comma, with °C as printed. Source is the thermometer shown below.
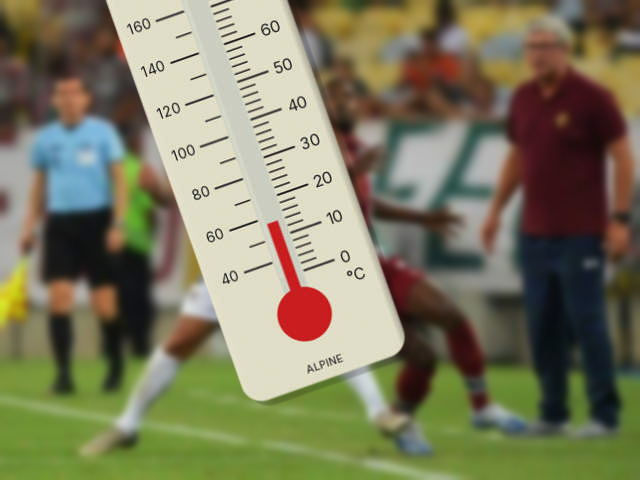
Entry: {"value": 14, "unit": "°C"}
